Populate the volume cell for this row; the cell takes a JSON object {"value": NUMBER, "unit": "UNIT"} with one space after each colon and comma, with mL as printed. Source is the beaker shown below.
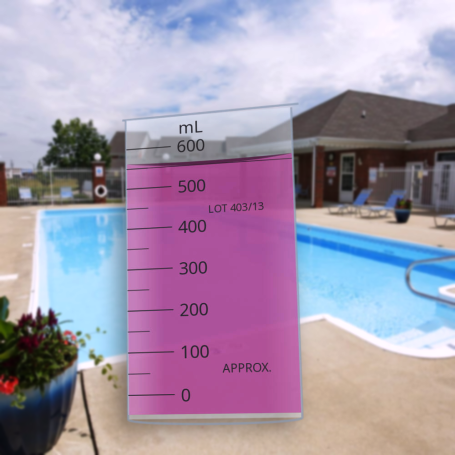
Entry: {"value": 550, "unit": "mL"}
